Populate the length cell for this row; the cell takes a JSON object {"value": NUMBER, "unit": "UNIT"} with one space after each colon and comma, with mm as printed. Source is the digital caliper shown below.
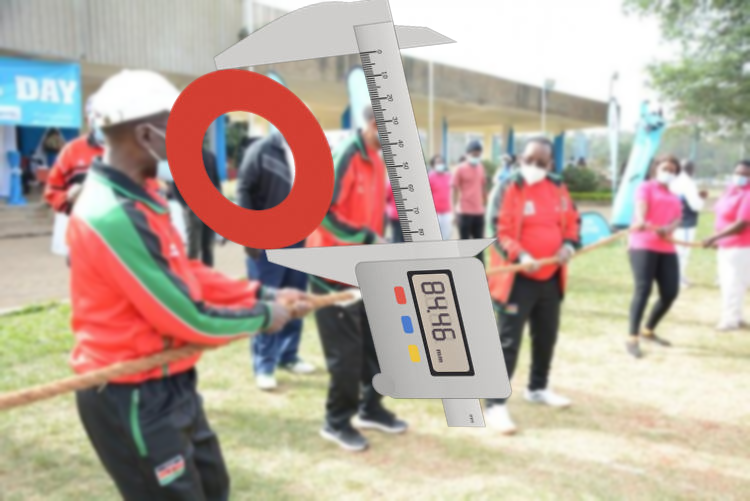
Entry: {"value": 84.46, "unit": "mm"}
